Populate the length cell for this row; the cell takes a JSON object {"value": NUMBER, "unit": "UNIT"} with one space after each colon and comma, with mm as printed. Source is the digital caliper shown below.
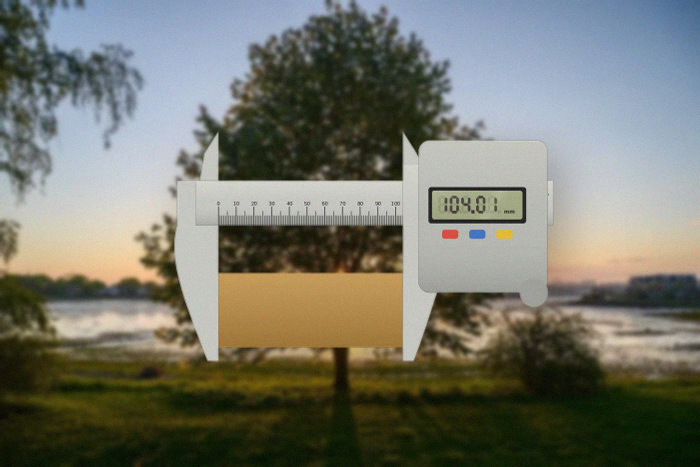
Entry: {"value": 104.01, "unit": "mm"}
